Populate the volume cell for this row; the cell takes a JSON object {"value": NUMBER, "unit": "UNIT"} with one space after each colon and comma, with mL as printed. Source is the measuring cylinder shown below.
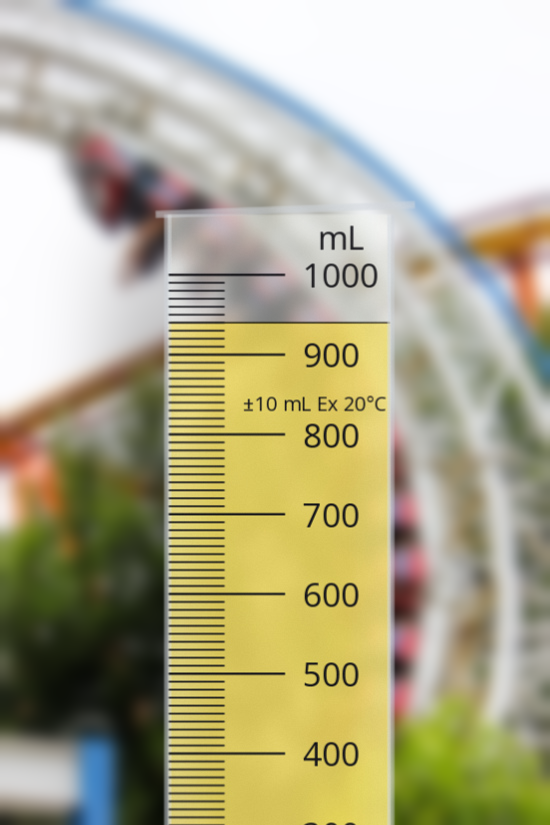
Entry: {"value": 940, "unit": "mL"}
